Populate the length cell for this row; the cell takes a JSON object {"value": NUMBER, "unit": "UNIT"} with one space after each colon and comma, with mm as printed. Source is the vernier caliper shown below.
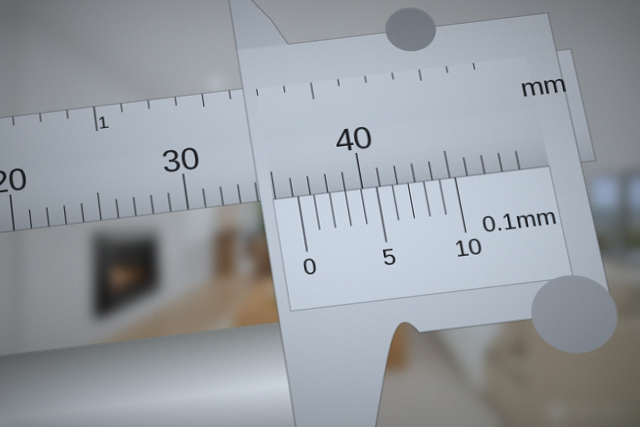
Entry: {"value": 36.3, "unit": "mm"}
